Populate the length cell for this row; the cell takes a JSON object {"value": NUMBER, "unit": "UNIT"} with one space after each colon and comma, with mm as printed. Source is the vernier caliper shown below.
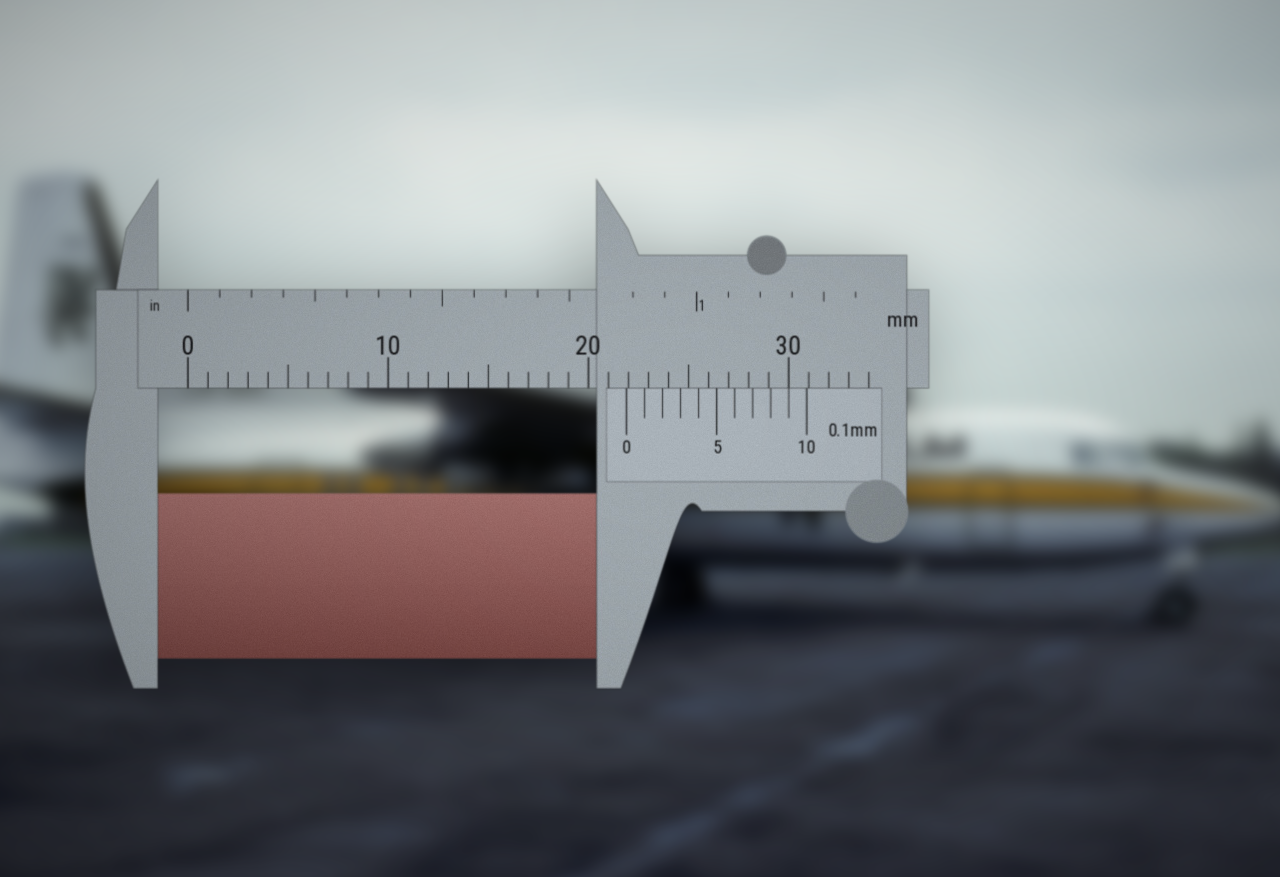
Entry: {"value": 21.9, "unit": "mm"}
